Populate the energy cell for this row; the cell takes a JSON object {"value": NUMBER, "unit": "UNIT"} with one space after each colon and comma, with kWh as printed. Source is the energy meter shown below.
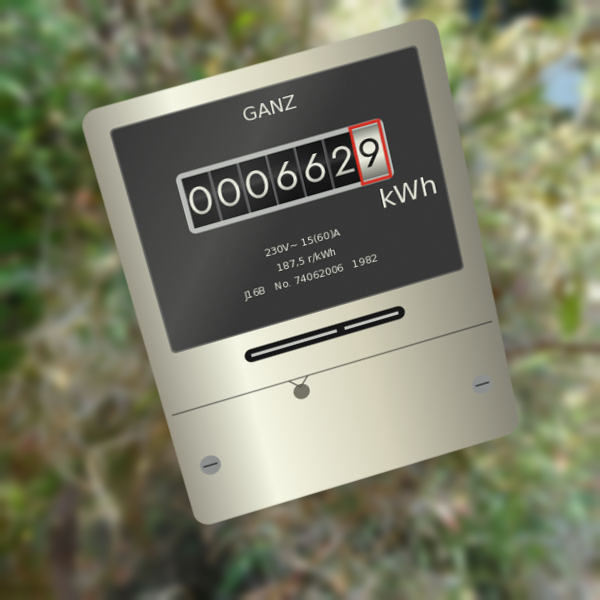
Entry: {"value": 662.9, "unit": "kWh"}
